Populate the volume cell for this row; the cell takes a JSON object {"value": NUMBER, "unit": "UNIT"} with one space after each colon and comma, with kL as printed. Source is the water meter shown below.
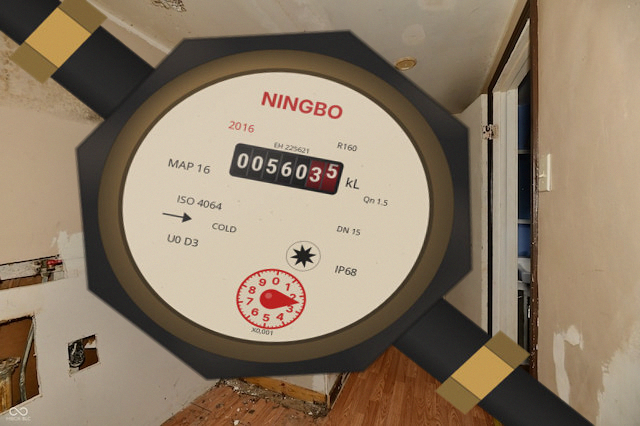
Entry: {"value": 560.352, "unit": "kL"}
